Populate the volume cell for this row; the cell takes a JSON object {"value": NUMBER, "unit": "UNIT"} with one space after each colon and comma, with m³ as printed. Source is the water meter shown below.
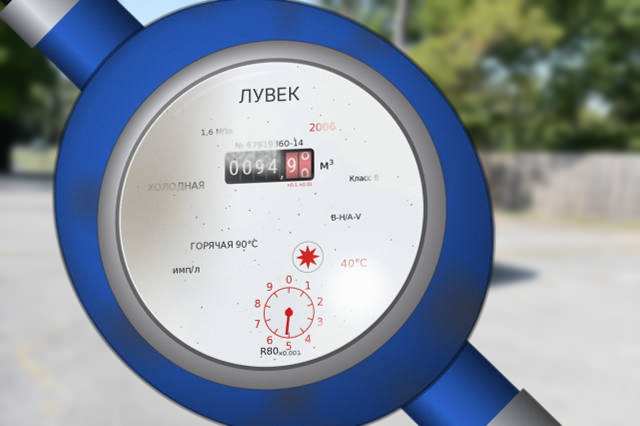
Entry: {"value": 94.985, "unit": "m³"}
